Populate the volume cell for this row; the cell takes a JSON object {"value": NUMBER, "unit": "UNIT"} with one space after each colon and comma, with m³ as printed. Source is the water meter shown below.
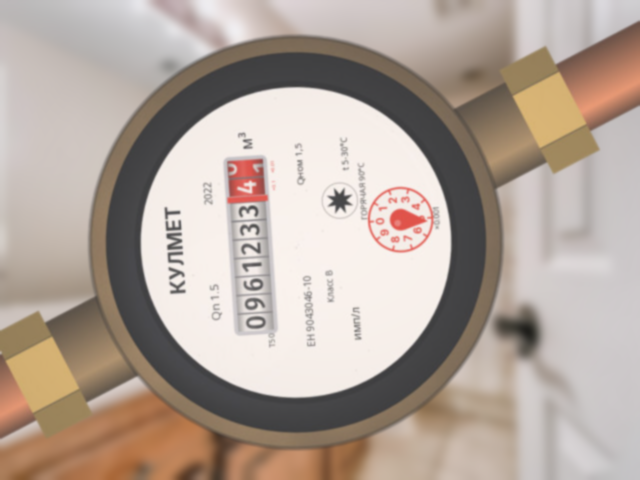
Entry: {"value": 961233.405, "unit": "m³"}
